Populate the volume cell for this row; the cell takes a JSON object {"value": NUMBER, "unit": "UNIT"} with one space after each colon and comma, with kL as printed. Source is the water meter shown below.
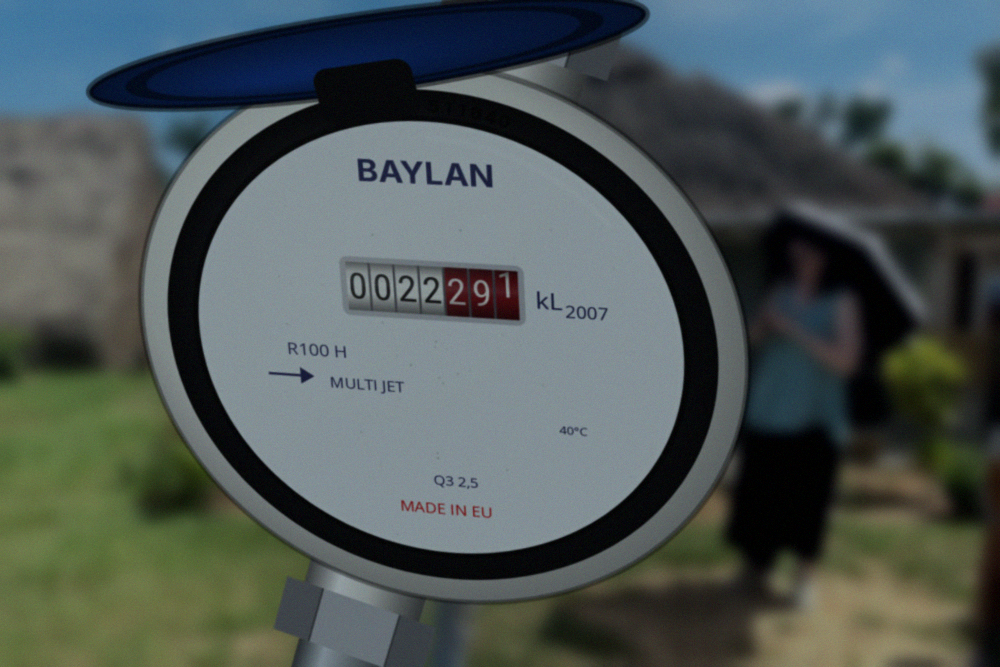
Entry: {"value": 22.291, "unit": "kL"}
